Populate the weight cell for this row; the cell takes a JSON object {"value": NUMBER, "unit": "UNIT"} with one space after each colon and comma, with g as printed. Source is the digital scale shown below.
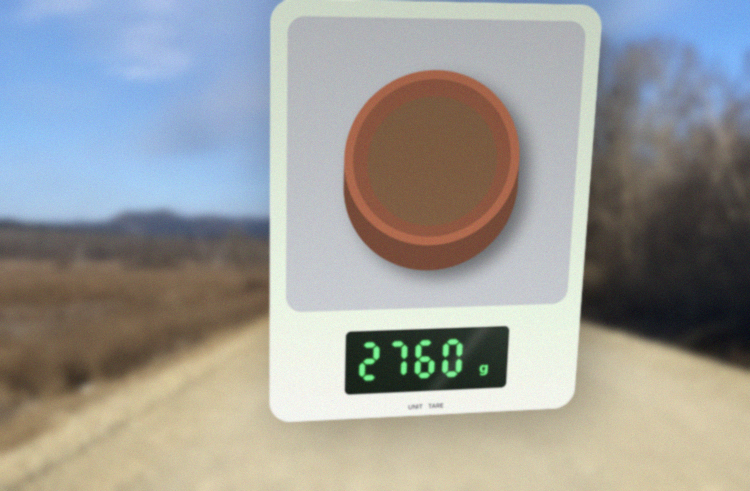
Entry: {"value": 2760, "unit": "g"}
